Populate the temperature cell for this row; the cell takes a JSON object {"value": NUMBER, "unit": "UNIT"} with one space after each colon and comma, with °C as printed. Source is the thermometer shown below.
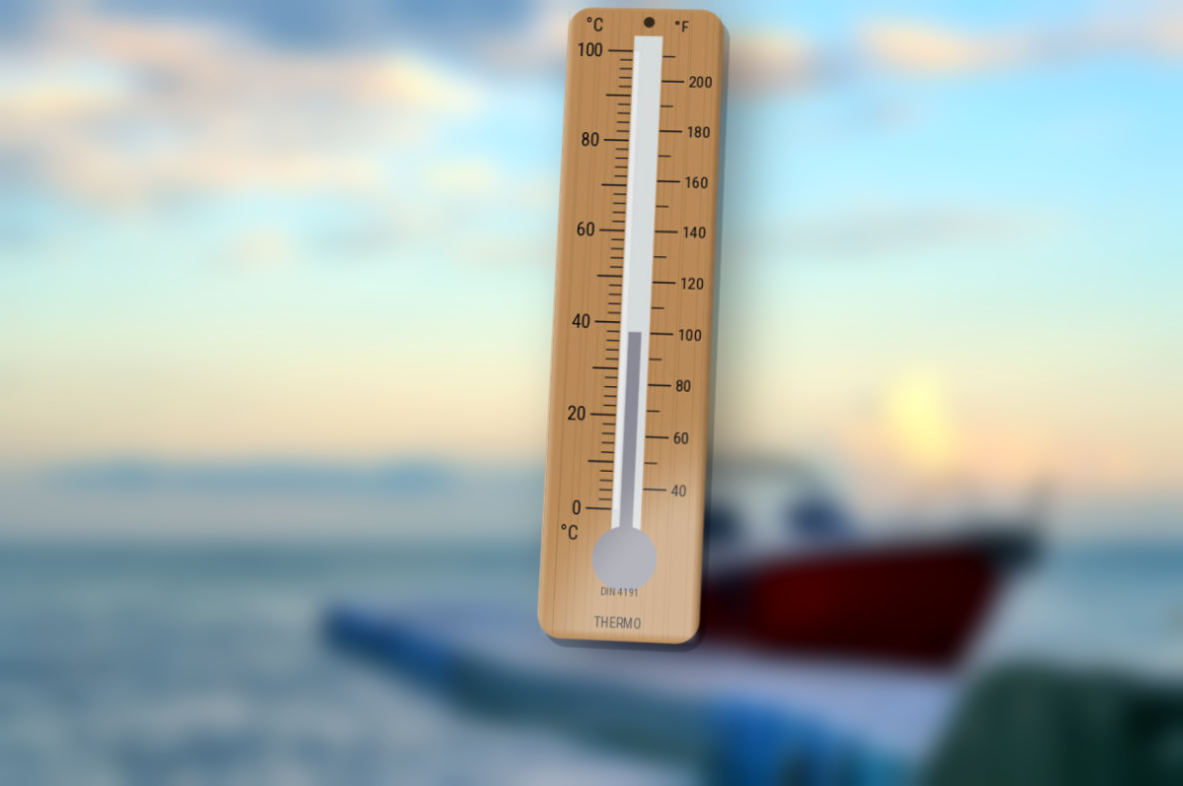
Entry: {"value": 38, "unit": "°C"}
